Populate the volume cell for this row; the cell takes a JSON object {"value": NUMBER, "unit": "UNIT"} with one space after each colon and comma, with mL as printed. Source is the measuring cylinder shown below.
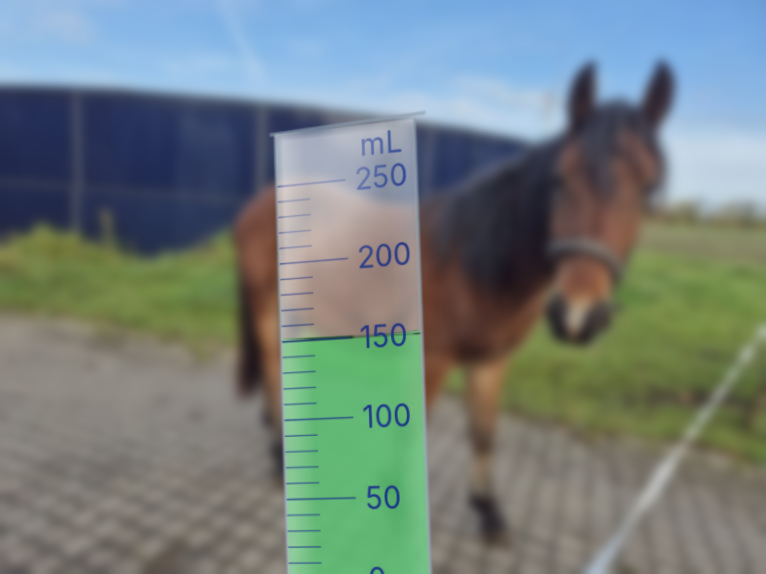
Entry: {"value": 150, "unit": "mL"}
